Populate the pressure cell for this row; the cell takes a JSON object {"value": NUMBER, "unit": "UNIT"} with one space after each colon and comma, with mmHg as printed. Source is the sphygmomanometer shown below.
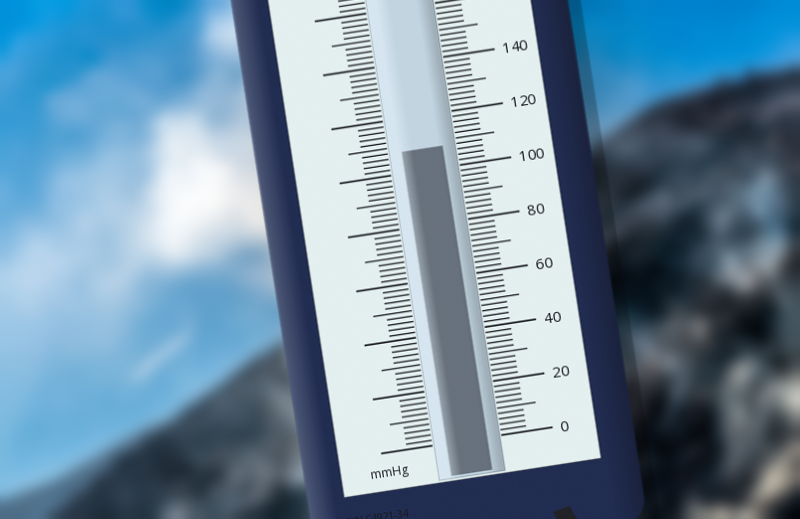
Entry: {"value": 108, "unit": "mmHg"}
